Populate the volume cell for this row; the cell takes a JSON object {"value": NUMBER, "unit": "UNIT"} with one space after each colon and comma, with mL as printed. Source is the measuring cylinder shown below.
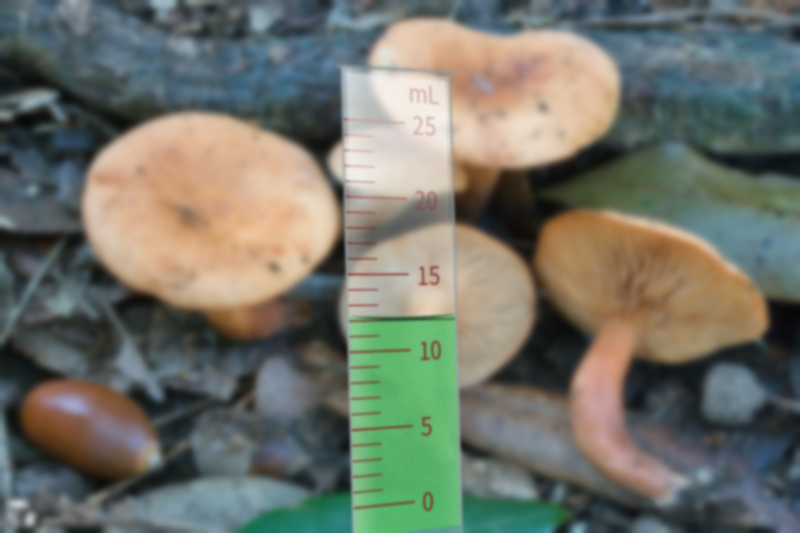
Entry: {"value": 12, "unit": "mL"}
